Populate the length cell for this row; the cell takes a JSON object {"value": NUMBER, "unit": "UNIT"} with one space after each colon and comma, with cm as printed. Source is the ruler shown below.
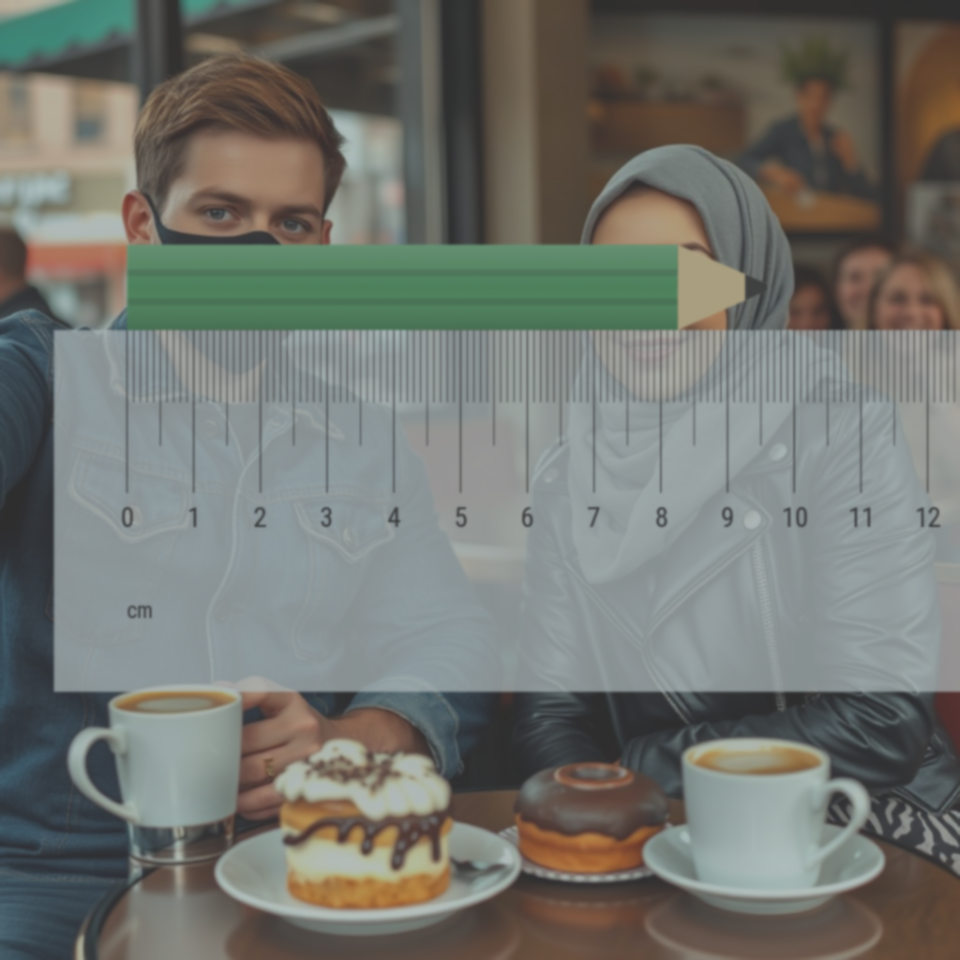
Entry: {"value": 9.6, "unit": "cm"}
